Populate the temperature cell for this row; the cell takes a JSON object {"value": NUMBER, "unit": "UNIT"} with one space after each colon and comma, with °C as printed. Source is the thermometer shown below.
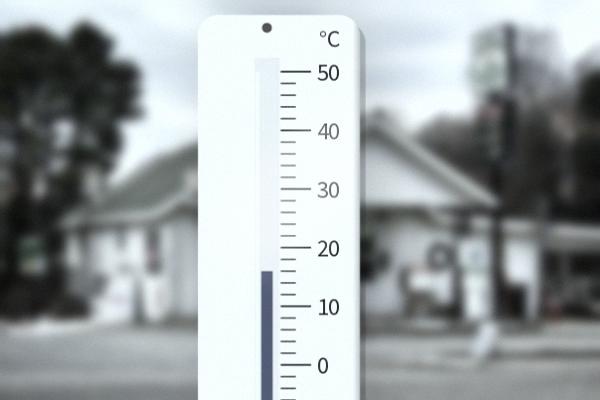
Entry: {"value": 16, "unit": "°C"}
